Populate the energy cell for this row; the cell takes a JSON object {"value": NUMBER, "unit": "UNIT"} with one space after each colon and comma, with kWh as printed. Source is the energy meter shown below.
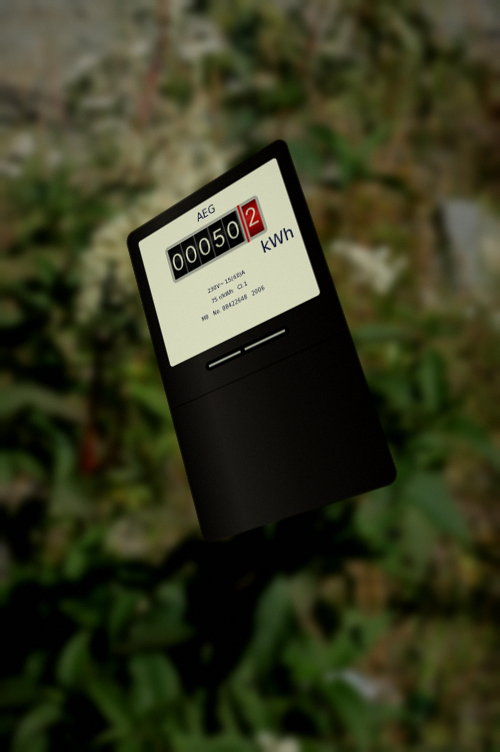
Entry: {"value": 50.2, "unit": "kWh"}
